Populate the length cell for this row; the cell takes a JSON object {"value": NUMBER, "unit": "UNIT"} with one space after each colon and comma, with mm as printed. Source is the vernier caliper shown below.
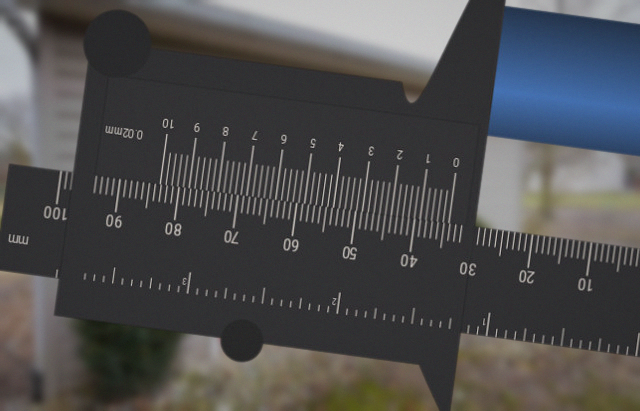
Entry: {"value": 34.2, "unit": "mm"}
